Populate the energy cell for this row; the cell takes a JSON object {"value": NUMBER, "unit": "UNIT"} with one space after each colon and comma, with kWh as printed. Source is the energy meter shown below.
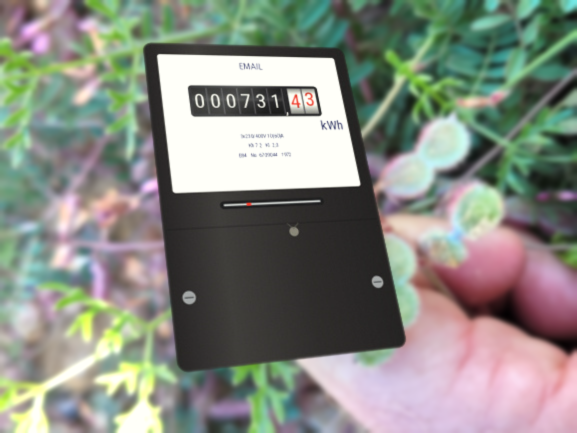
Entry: {"value": 731.43, "unit": "kWh"}
